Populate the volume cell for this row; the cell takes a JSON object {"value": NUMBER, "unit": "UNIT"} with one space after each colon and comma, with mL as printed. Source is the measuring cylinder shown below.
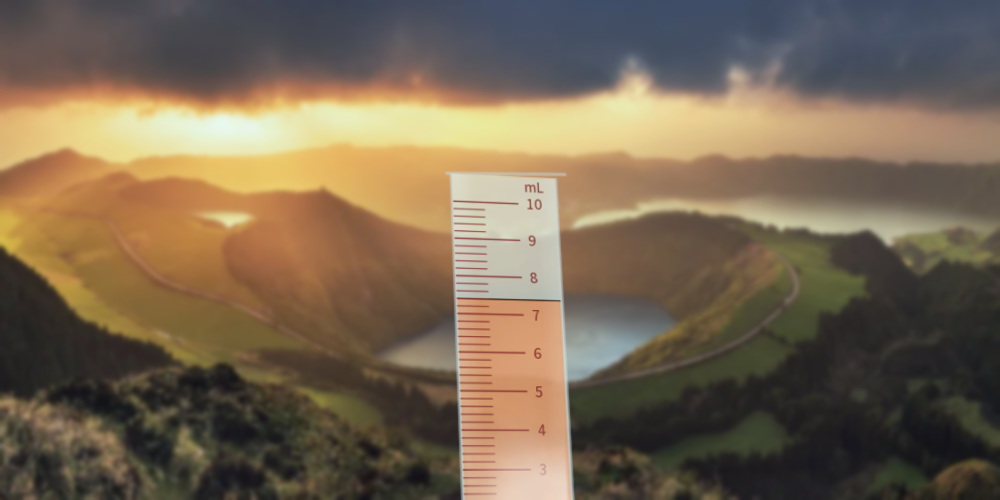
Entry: {"value": 7.4, "unit": "mL"}
